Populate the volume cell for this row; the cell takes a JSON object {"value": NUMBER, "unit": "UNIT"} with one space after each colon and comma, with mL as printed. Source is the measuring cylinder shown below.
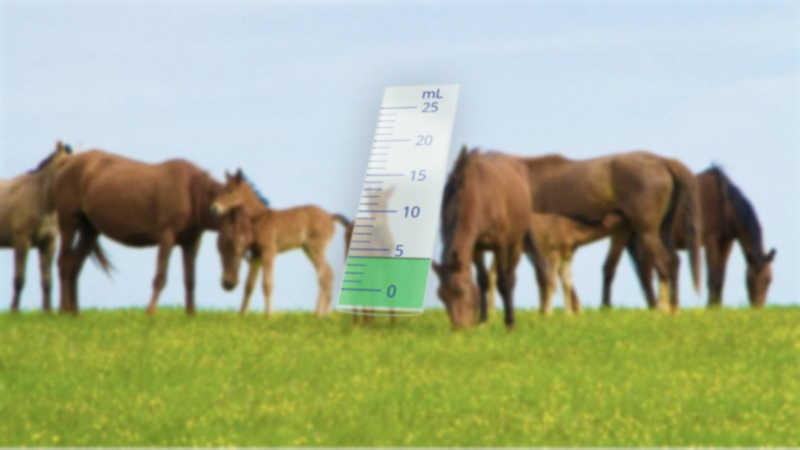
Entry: {"value": 4, "unit": "mL"}
